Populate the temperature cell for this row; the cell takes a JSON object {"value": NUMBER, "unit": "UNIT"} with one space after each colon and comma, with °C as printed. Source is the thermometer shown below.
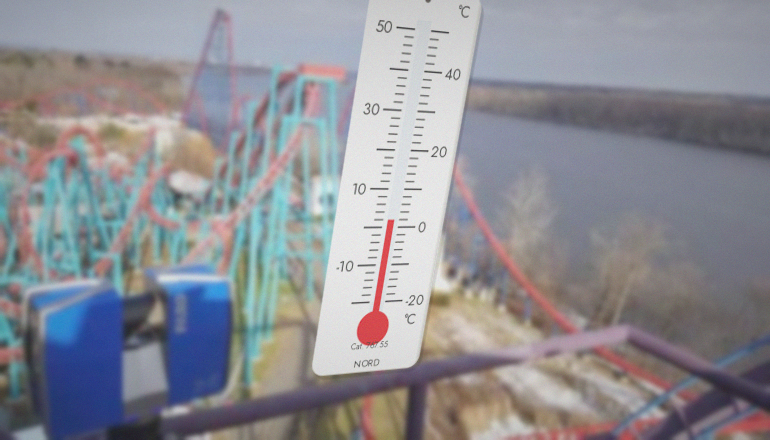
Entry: {"value": 2, "unit": "°C"}
